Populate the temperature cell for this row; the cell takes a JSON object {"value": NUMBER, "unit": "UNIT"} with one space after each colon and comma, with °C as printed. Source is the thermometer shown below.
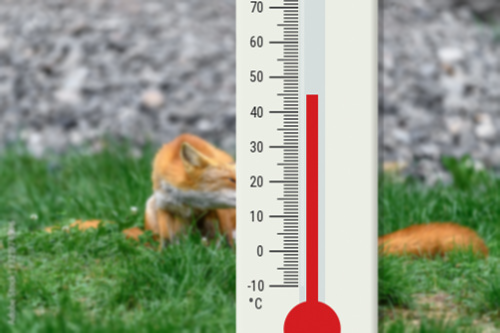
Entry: {"value": 45, "unit": "°C"}
